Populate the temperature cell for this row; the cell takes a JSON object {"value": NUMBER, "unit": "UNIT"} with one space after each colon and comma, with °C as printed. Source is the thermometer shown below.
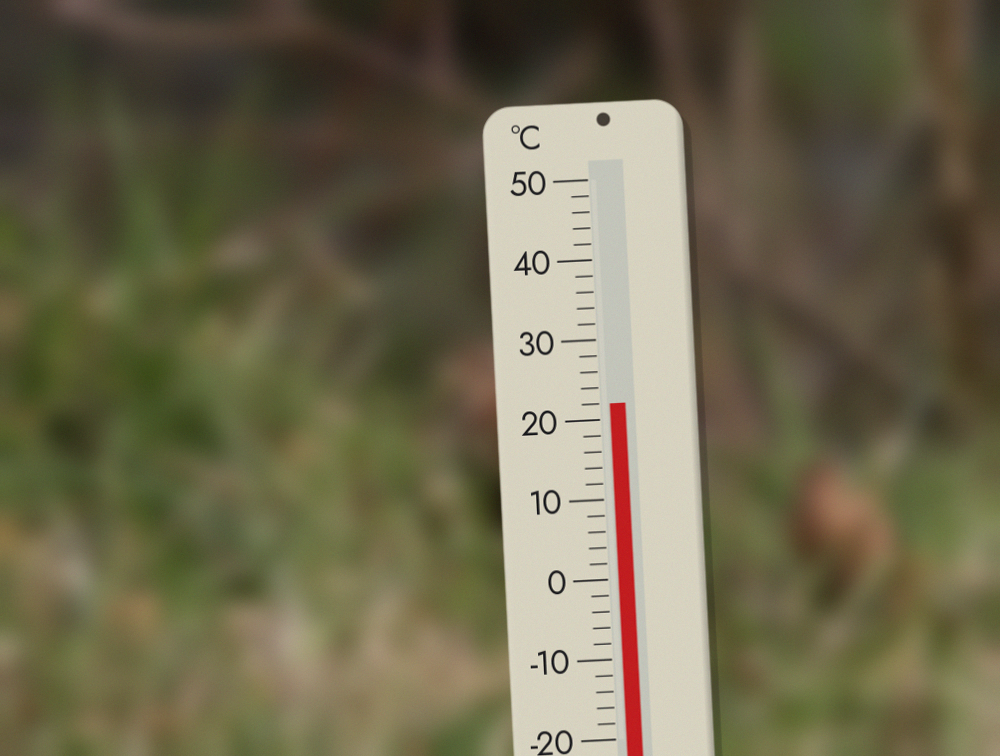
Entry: {"value": 22, "unit": "°C"}
